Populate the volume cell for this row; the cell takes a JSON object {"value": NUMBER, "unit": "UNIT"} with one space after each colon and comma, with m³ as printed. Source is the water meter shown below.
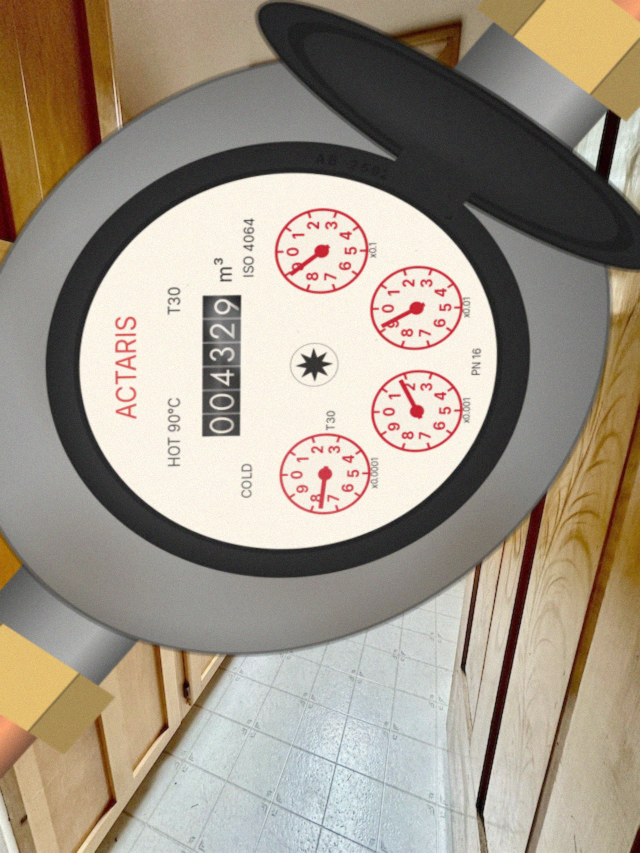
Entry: {"value": 4328.8917, "unit": "m³"}
